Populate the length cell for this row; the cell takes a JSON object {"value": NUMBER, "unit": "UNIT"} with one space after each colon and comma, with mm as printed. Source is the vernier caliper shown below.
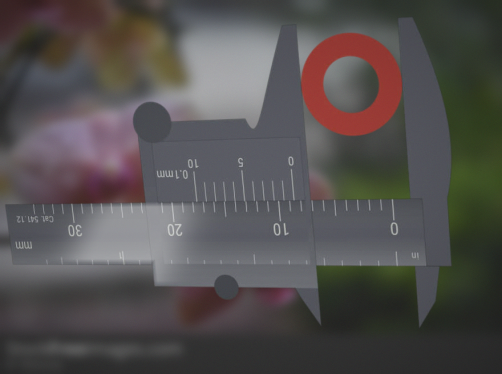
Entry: {"value": 8.6, "unit": "mm"}
